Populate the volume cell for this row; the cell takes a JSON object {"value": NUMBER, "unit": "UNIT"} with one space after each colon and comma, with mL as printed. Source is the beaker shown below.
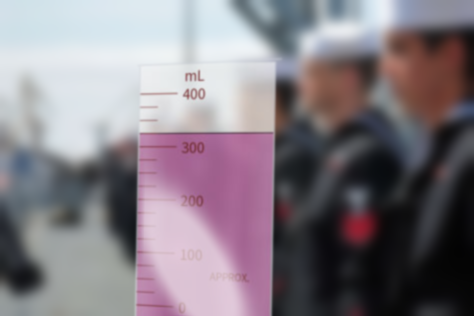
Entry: {"value": 325, "unit": "mL"}
